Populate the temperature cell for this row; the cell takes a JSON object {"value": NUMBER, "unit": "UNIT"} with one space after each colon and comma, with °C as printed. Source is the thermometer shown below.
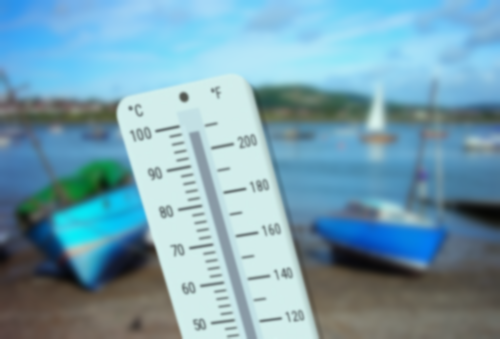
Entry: {"value": 98, "unit": "°C"}
